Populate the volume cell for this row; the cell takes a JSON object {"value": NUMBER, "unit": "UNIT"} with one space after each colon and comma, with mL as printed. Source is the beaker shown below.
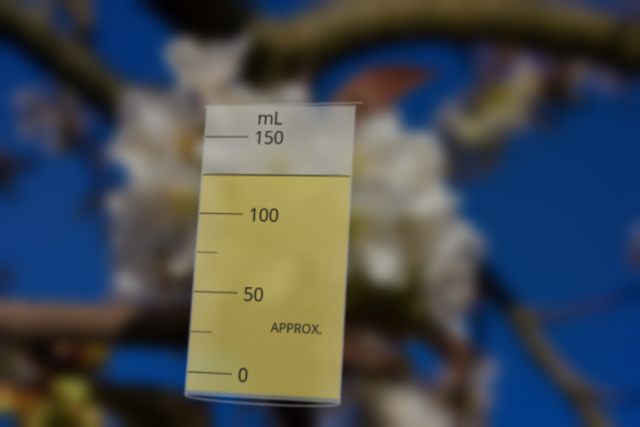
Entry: {"value": 125, "unit": "mL"}
